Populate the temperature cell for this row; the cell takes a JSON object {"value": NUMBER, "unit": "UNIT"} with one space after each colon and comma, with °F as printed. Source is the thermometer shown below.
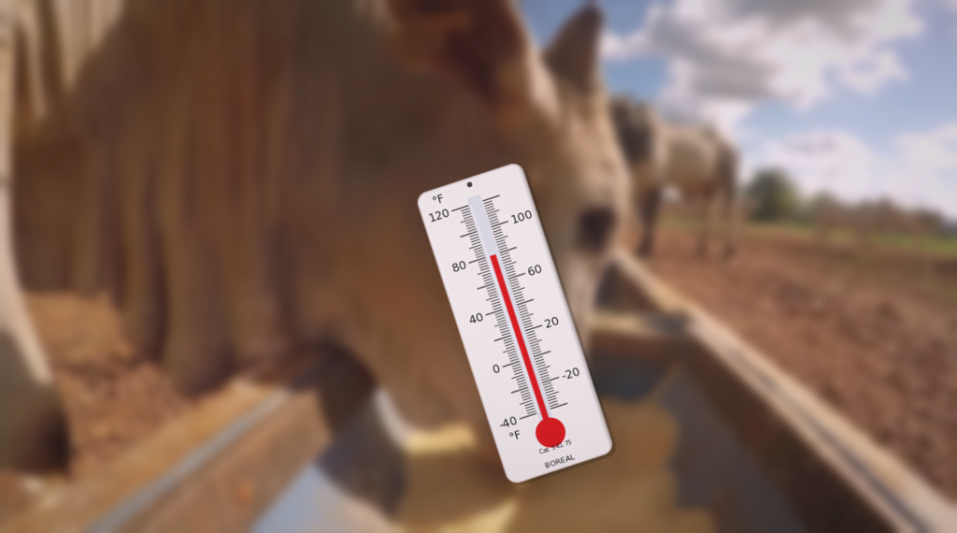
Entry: {"value": 80, "unit": "°F"}
